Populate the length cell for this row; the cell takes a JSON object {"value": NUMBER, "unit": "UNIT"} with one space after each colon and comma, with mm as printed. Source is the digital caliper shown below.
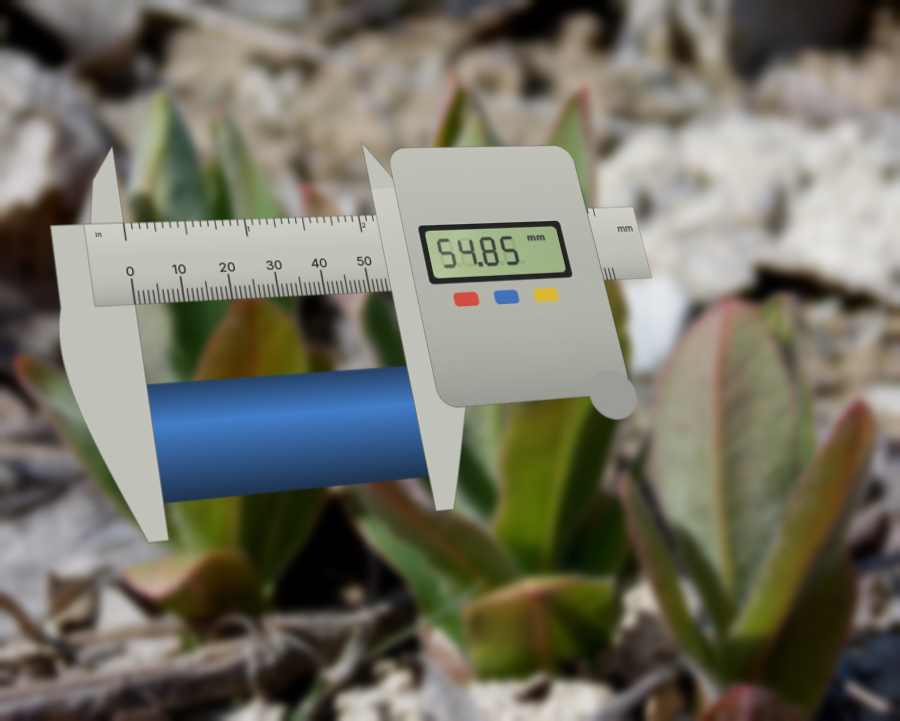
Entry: {"value": 54.85, "unit": "mm"}
